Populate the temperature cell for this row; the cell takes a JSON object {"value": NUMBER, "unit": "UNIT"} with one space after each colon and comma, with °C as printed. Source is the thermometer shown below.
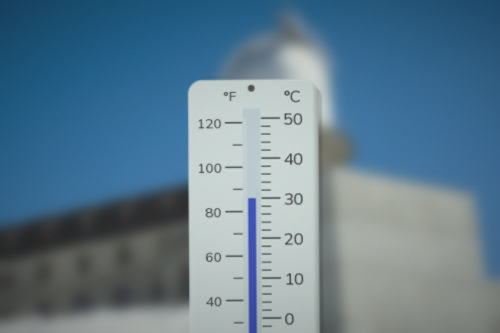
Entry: {"value": 30, "unit": "°C"}
